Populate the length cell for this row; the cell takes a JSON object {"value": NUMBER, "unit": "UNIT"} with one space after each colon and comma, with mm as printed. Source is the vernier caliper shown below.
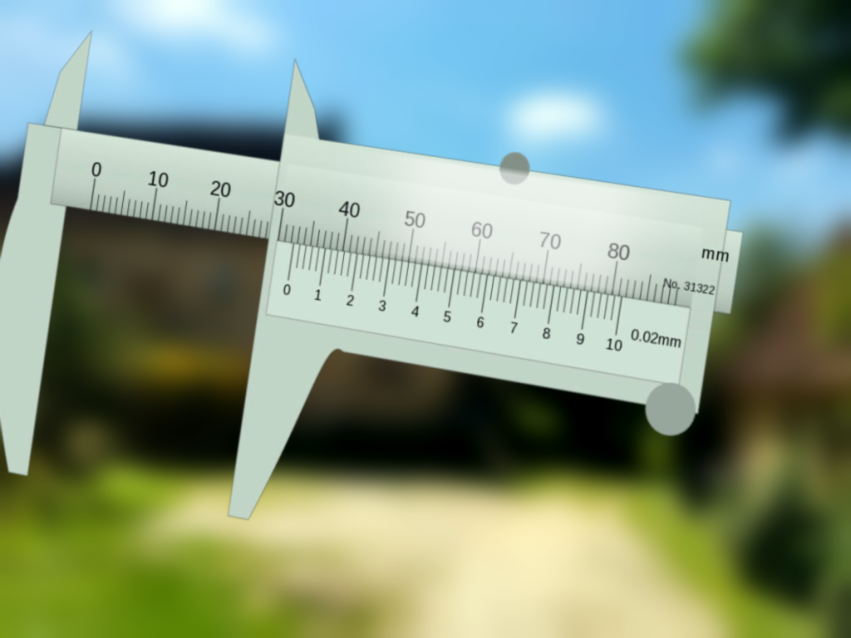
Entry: {"value": 32.4, "unit": "mm"}
